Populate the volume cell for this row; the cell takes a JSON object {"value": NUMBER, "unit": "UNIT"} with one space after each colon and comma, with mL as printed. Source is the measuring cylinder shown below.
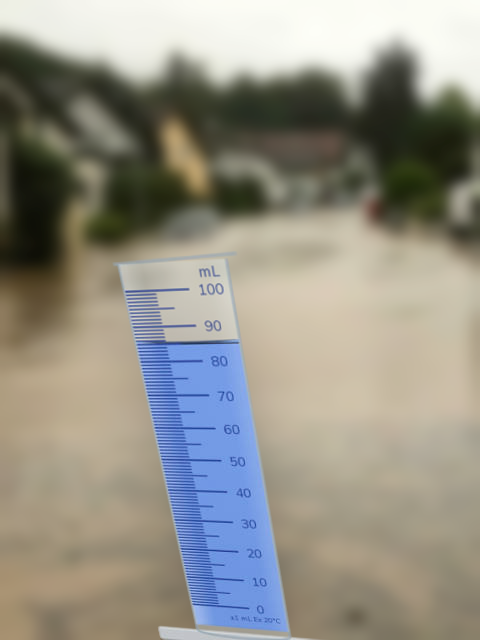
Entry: {"value": 85, "unit": "mL"}
